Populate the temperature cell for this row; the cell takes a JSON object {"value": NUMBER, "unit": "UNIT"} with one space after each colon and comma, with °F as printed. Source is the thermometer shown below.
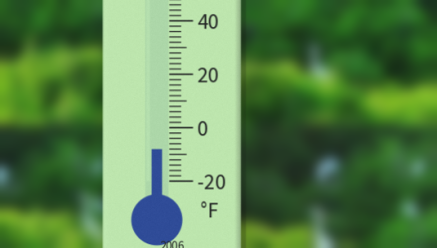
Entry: {"value": -8, "unit": "°F"}
